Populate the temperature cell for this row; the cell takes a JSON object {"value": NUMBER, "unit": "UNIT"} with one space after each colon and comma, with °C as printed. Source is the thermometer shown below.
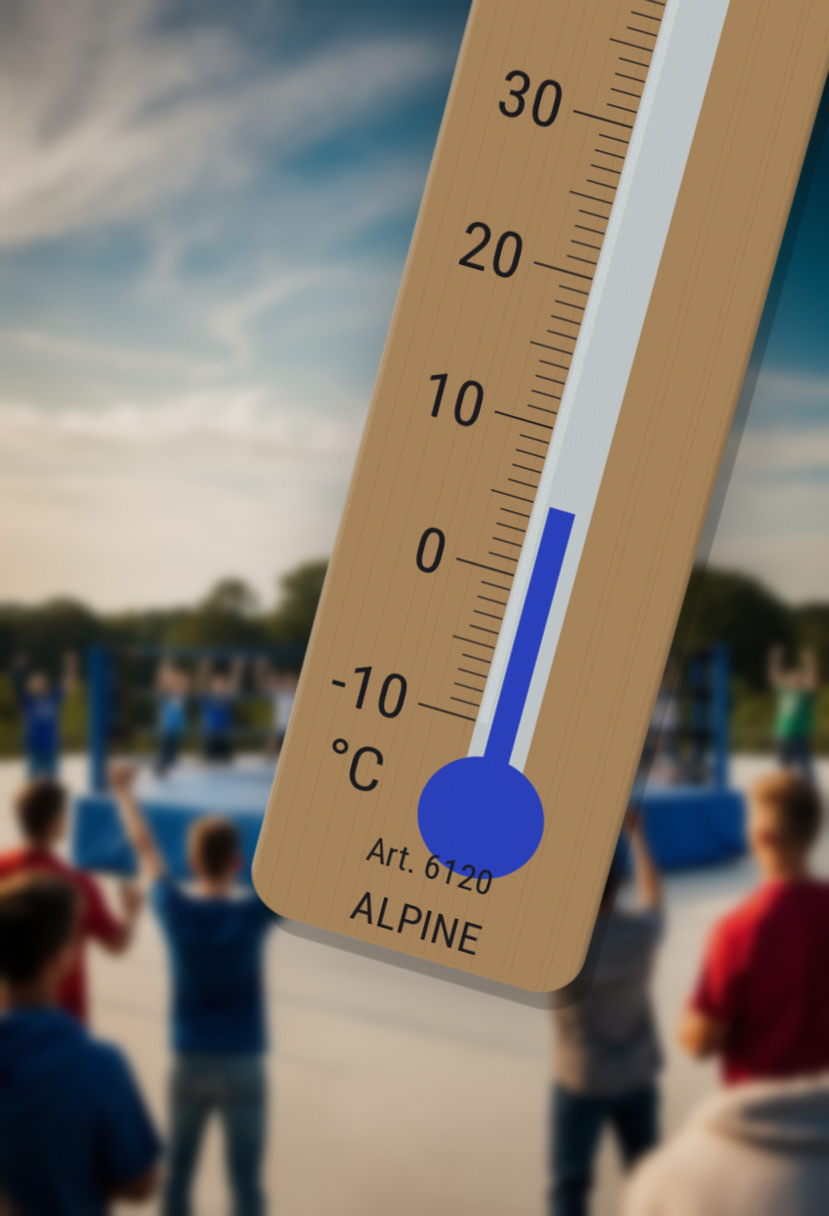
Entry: {"value": 5, "unit": "°C"}
